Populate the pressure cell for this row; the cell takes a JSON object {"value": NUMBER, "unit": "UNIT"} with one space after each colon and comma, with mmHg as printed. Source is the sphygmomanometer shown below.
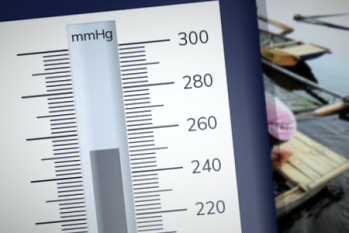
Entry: {"value": 252, "unit": "mmHg"}
